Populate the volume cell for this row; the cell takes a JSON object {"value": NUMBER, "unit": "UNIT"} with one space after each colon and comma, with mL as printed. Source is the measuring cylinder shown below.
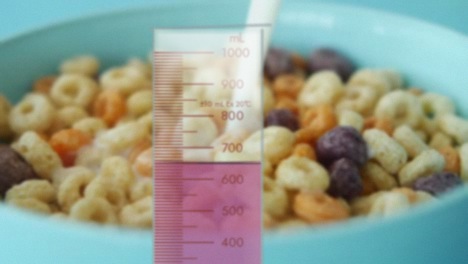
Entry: {"value": 650, "unit": "mL"}
